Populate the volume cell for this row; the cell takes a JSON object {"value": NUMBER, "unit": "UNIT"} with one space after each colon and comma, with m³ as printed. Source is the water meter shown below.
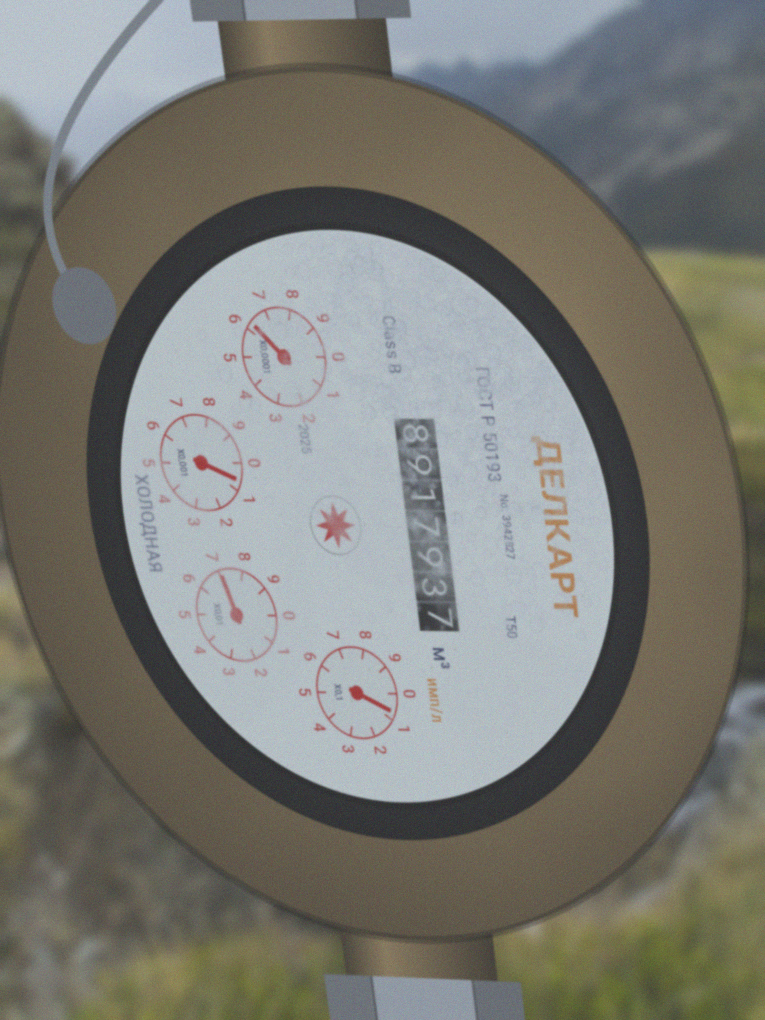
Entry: {"value": 8917937.0706, "unit": "m³"}
